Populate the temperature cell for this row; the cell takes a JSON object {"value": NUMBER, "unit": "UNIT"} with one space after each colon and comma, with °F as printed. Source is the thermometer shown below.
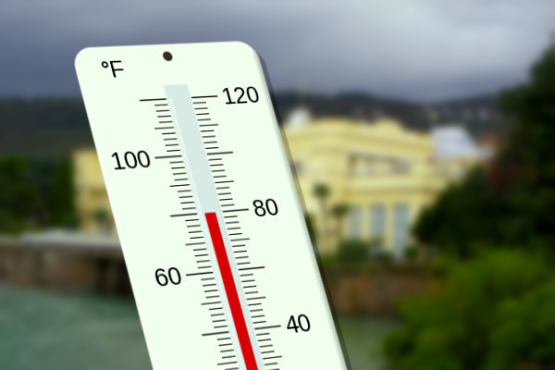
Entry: {"value": 80, "unit": "°F"}
